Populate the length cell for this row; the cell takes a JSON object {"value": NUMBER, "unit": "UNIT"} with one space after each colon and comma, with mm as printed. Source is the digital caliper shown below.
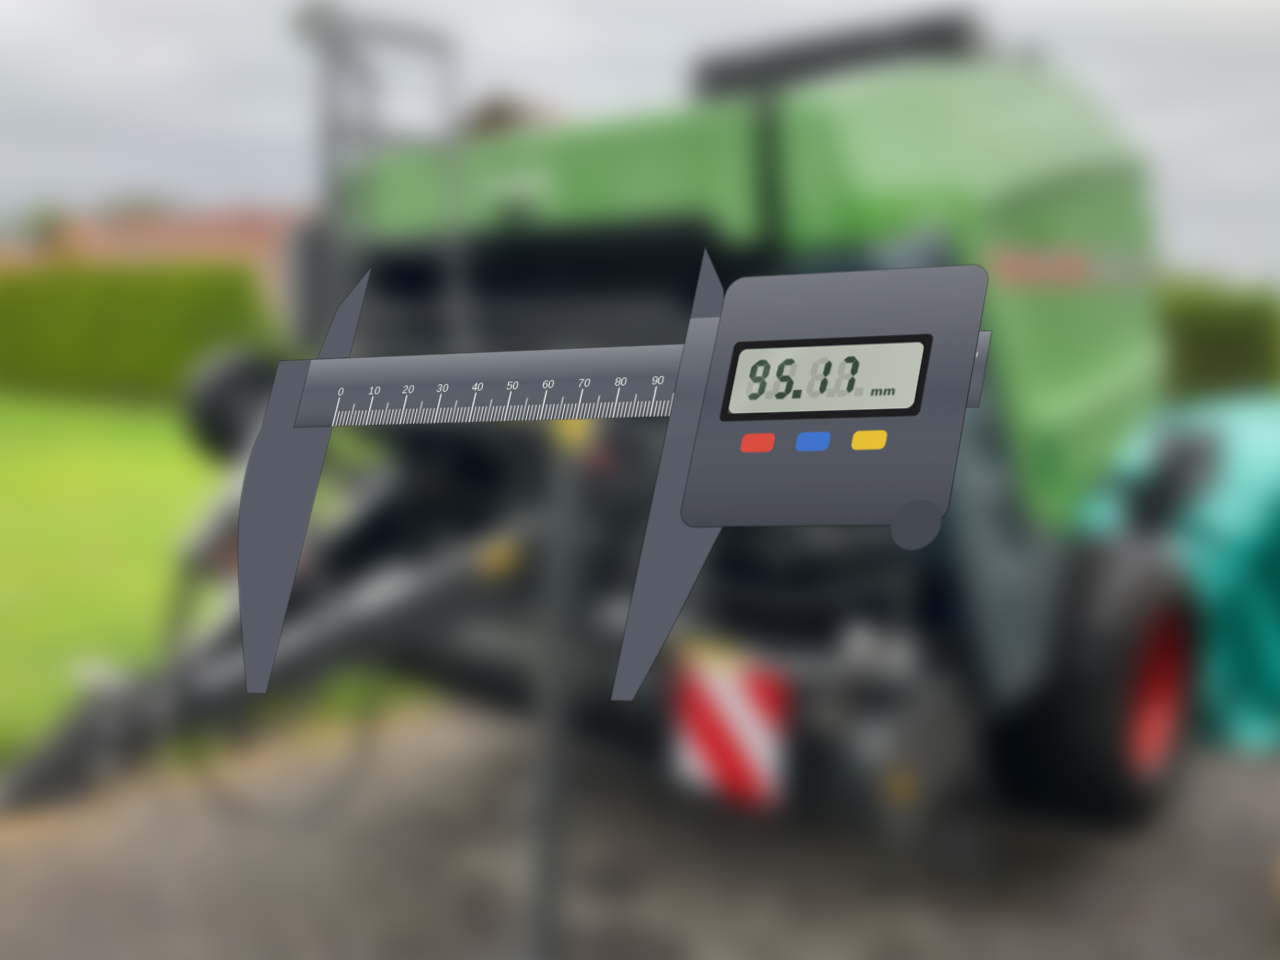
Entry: {"value": 95.17, "unit": "mm"}
